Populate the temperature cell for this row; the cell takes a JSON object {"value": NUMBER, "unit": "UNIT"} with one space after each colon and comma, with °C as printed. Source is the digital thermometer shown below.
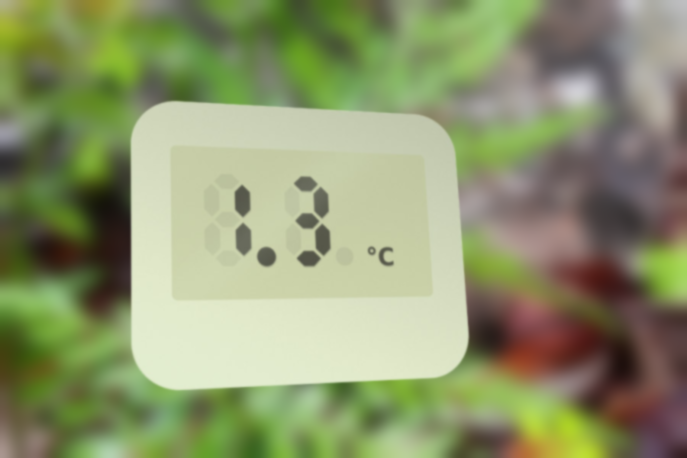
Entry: {"value": 1.3, "unit": "°C"}
